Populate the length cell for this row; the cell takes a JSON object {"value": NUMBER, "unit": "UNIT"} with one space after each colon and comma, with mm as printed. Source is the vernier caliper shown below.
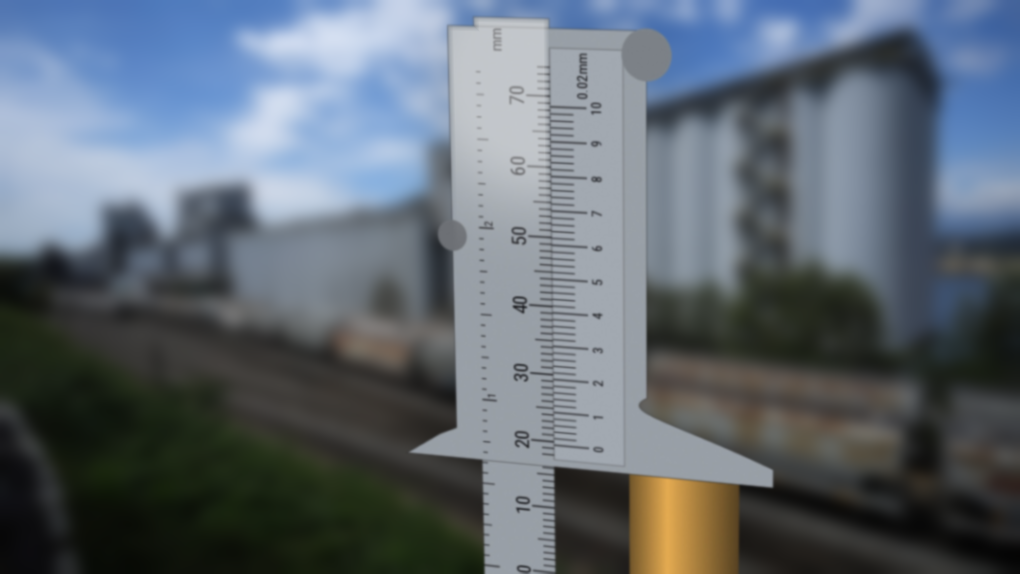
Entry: {"value": 19.5, "unit": "mm"}
